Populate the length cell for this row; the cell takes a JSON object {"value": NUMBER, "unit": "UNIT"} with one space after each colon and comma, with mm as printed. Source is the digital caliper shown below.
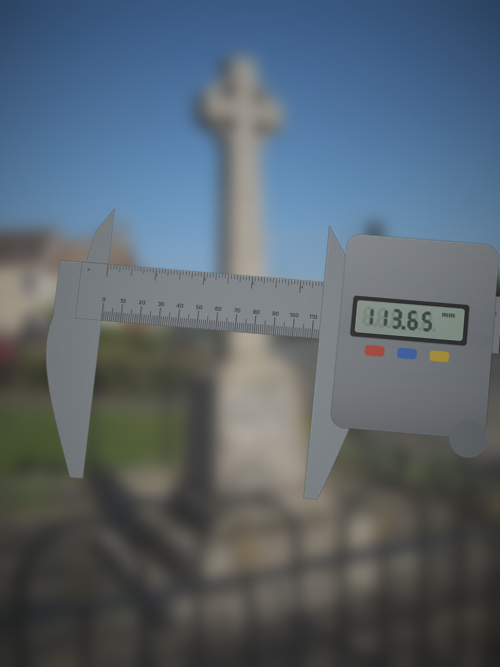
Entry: {"value": 113.65, "unit": "mm"}
